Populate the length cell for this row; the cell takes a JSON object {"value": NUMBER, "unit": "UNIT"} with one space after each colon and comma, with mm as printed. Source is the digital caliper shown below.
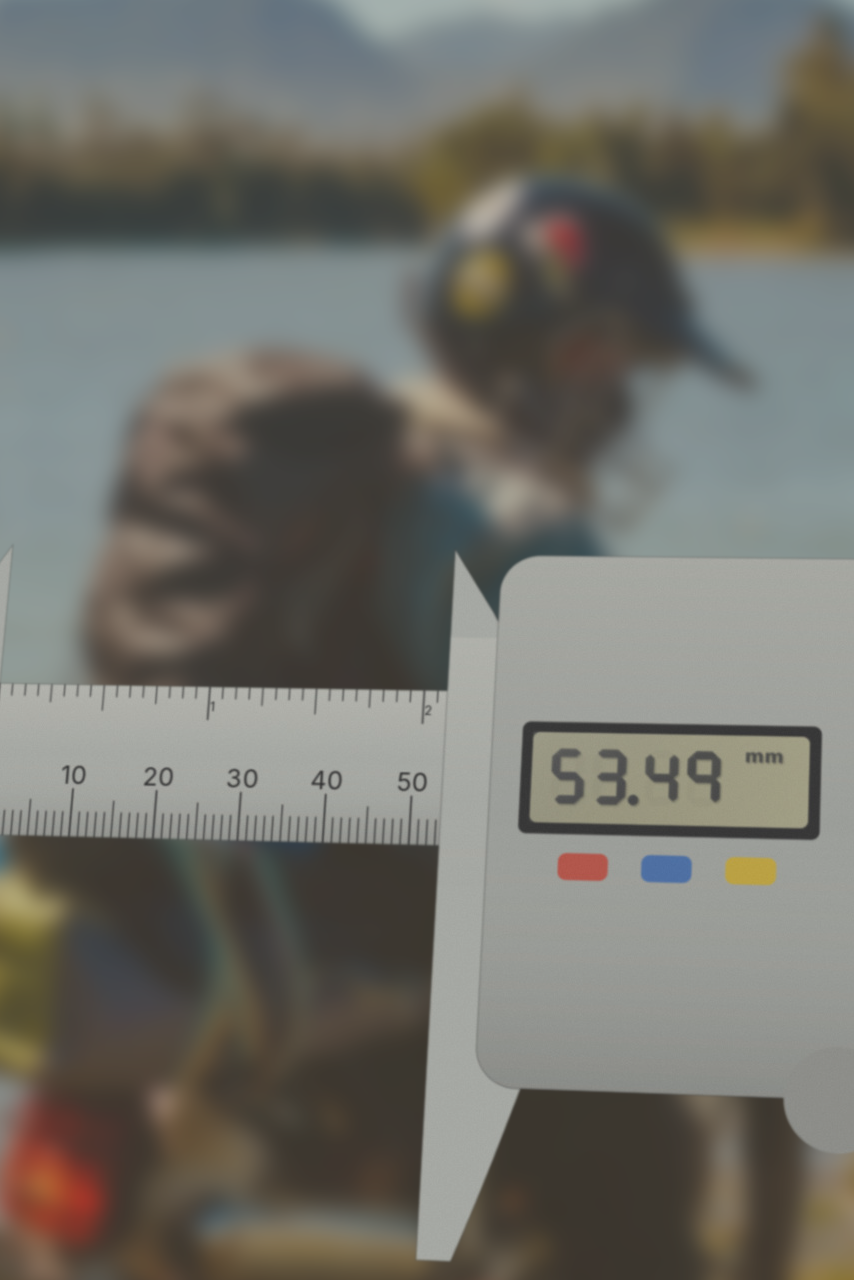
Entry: {"value": 53.49, "unit": "mm"}
